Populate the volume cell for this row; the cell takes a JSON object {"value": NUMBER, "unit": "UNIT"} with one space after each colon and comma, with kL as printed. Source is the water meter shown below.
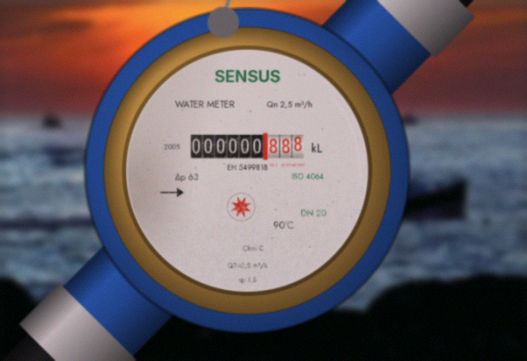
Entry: {"value": 0.888, "unit": "kL"}
